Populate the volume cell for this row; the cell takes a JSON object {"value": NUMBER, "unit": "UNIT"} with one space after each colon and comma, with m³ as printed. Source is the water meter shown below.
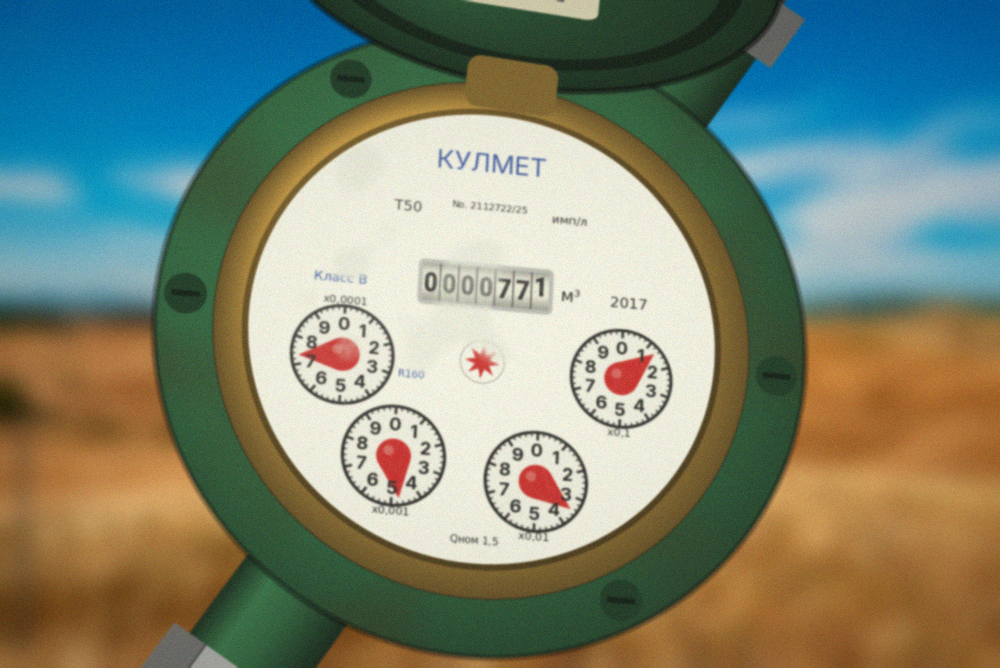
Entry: {"value": 771.1347, "unit": "m³"}
